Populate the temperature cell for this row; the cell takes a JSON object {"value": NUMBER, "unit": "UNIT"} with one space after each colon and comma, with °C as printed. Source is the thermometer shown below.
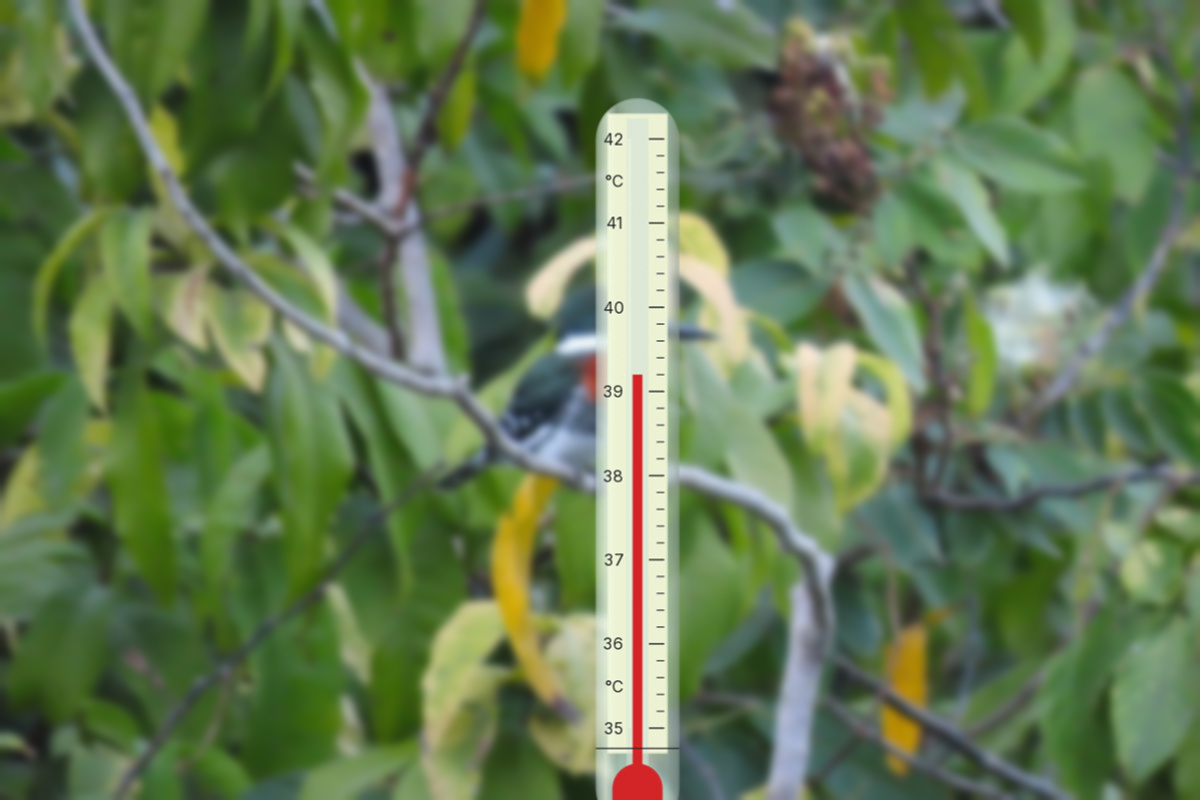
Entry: {"value": 39.2, "unit": "°C"}
